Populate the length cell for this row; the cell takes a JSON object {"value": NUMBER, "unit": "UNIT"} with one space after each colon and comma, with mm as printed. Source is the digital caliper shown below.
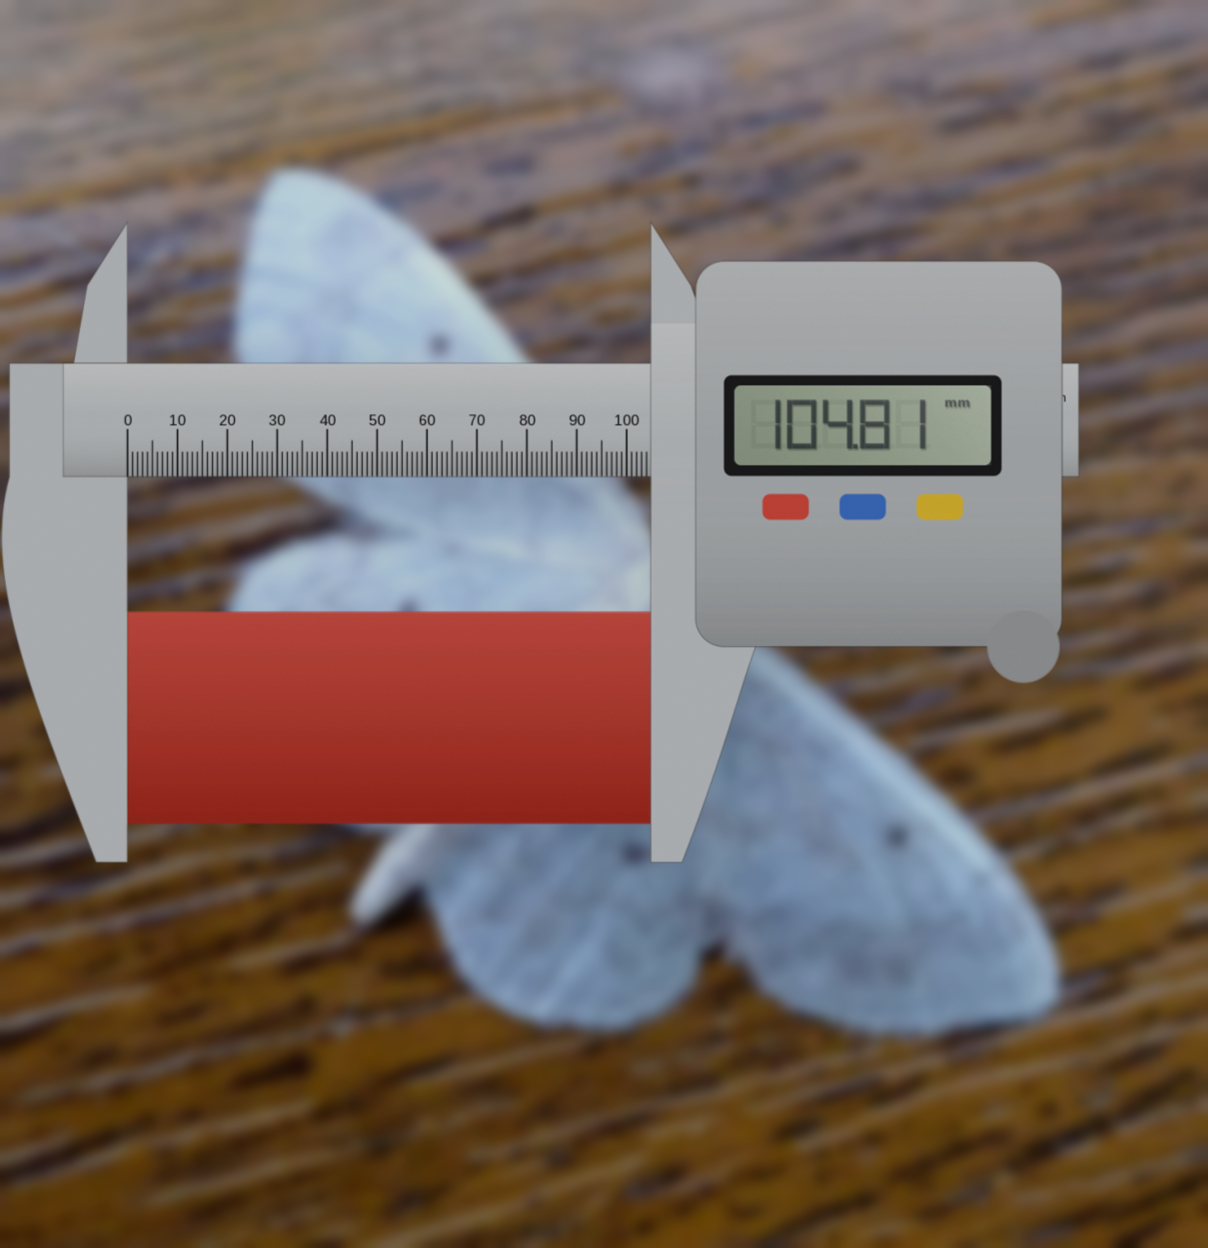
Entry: {"value": 104.81, "unit": "mm"}
